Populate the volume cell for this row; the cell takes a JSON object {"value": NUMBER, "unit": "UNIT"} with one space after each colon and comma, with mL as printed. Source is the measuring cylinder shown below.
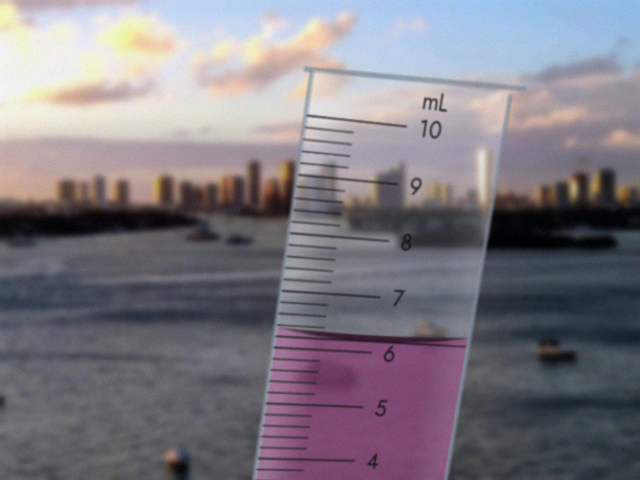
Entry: {"value": 6.2, "unit": "mL"}
